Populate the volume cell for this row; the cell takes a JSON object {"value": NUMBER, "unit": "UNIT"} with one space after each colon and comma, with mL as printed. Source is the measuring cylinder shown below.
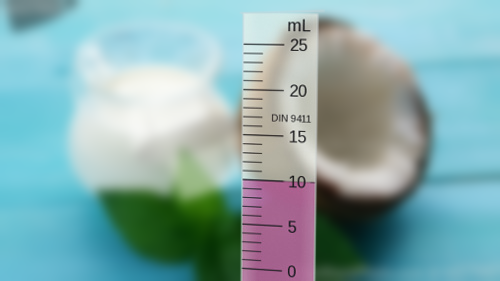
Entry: {"value": 10, "unit": "mL"}
